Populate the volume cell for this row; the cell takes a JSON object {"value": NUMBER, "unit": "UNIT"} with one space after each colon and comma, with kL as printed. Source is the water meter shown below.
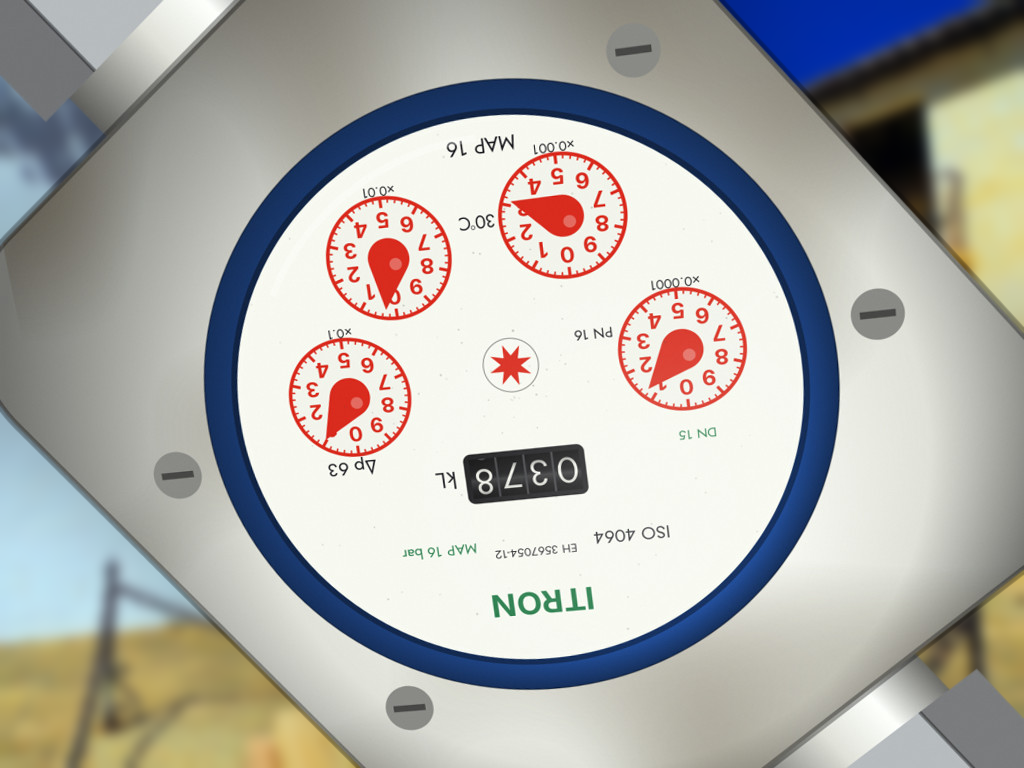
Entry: {"value": 378.1031, "unit": "kL"}
